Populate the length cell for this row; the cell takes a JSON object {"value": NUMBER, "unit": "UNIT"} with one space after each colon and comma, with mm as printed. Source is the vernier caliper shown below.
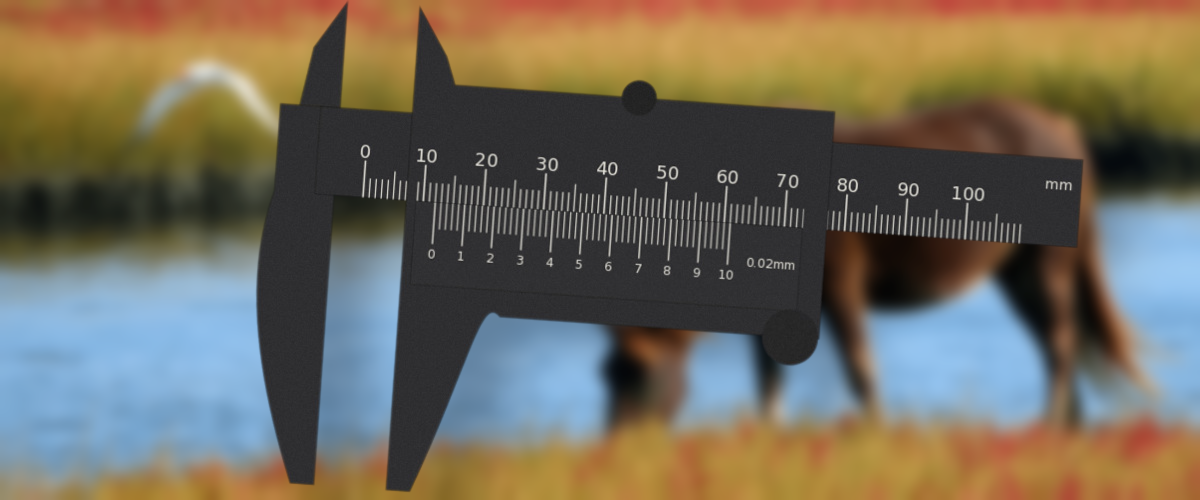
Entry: {"value": 12.0, "unit": "mm"}
